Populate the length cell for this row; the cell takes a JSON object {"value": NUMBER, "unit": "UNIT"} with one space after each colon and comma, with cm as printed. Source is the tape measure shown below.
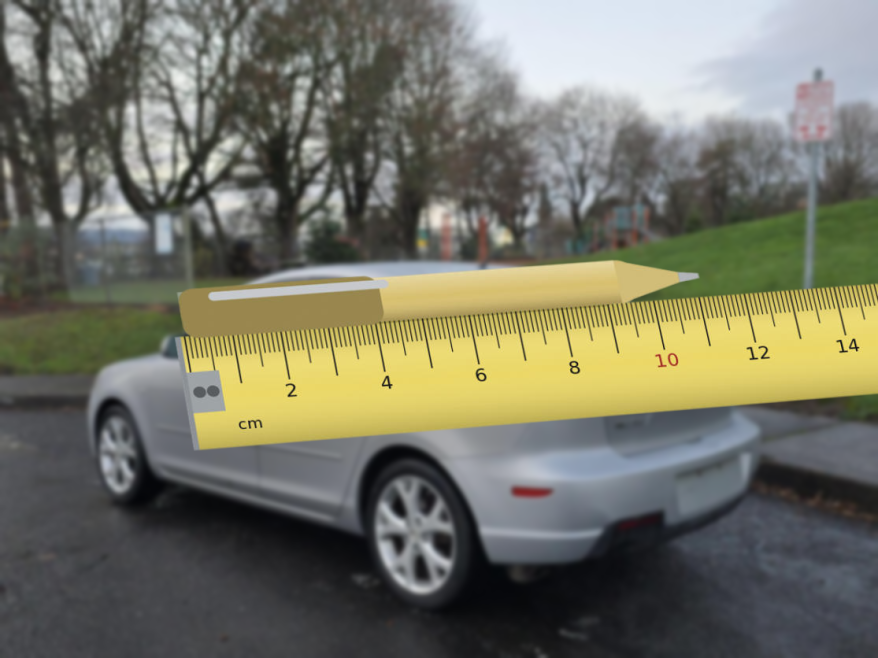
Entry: {"value": 11.1, "unit": "cm"}
